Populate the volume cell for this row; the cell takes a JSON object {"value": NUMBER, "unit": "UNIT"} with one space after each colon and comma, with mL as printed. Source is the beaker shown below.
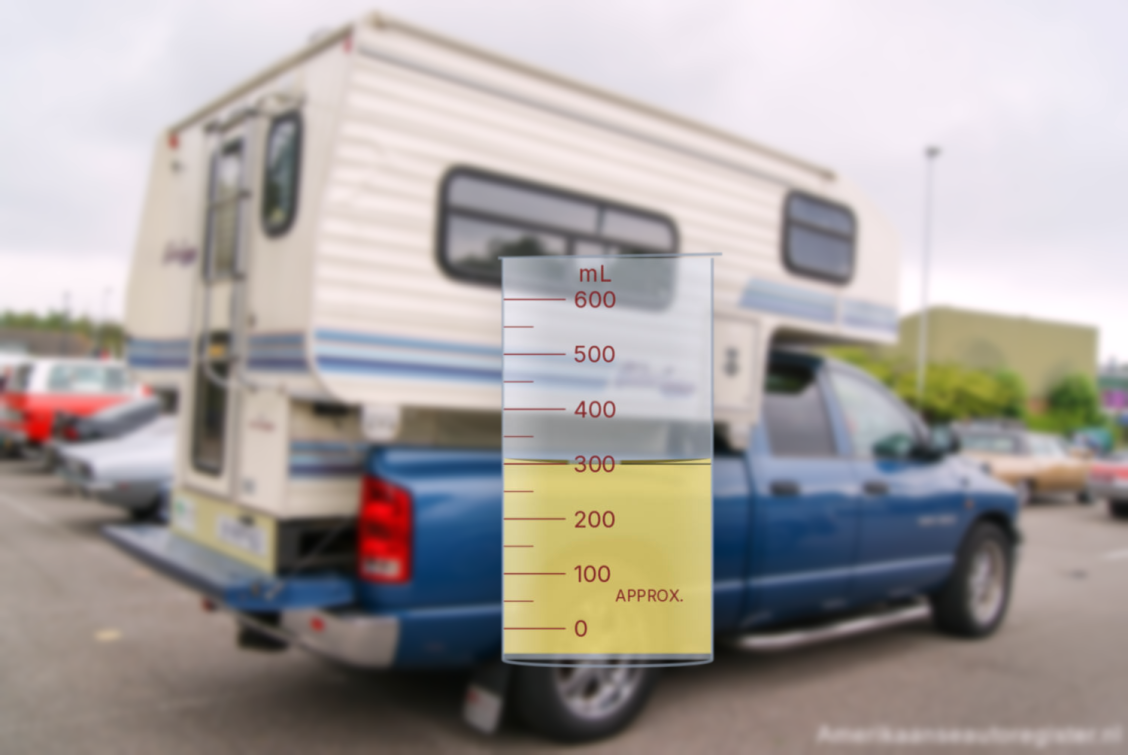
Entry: {"value": 300, "unit": "mL"}
